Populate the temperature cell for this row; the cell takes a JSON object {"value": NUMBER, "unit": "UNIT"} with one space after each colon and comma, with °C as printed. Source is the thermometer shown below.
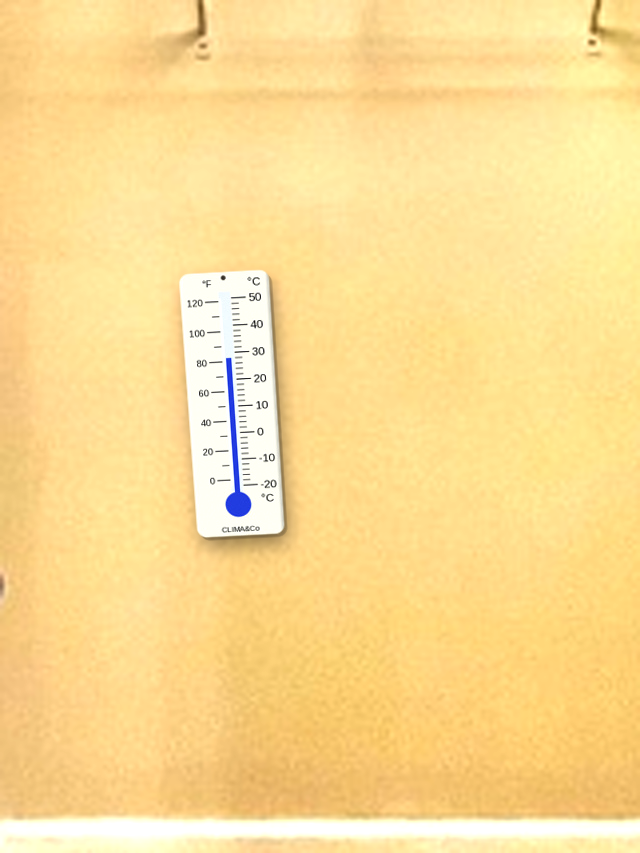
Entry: {"value": 28, "unit": "°C"}
